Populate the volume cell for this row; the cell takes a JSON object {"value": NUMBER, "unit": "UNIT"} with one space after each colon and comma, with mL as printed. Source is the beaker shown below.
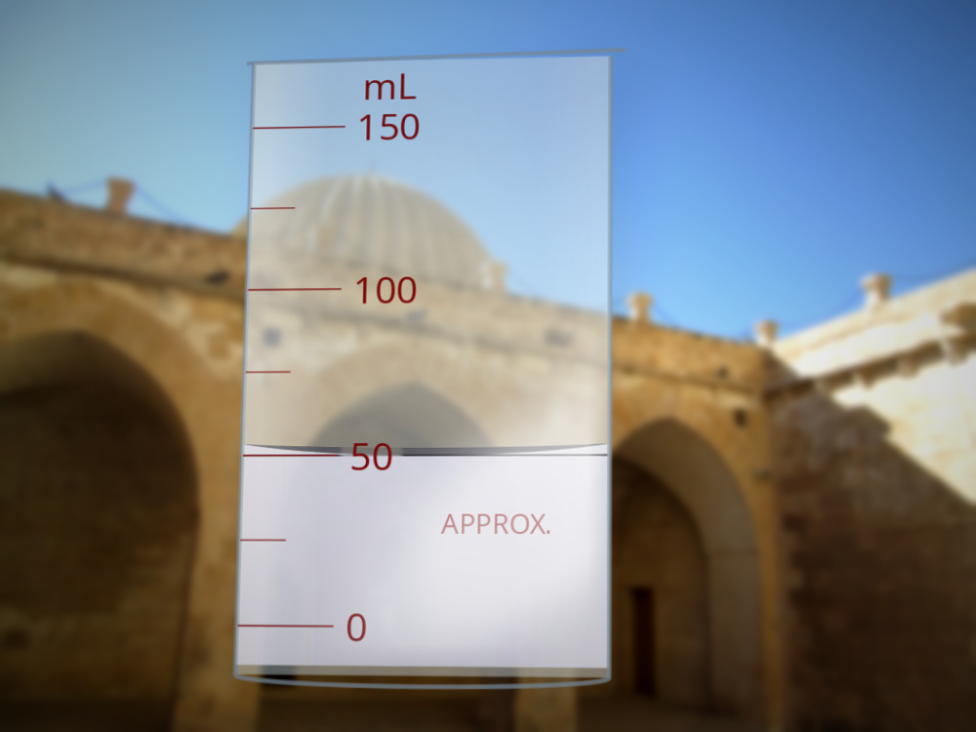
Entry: {"value": 50, "unit": "mL"}
